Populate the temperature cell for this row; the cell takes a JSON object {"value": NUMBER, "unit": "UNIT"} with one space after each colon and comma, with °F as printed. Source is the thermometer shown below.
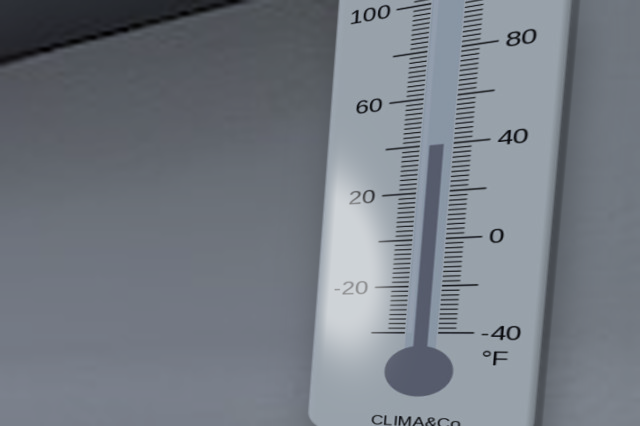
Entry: {"value": 40, "unit": "°F"}
